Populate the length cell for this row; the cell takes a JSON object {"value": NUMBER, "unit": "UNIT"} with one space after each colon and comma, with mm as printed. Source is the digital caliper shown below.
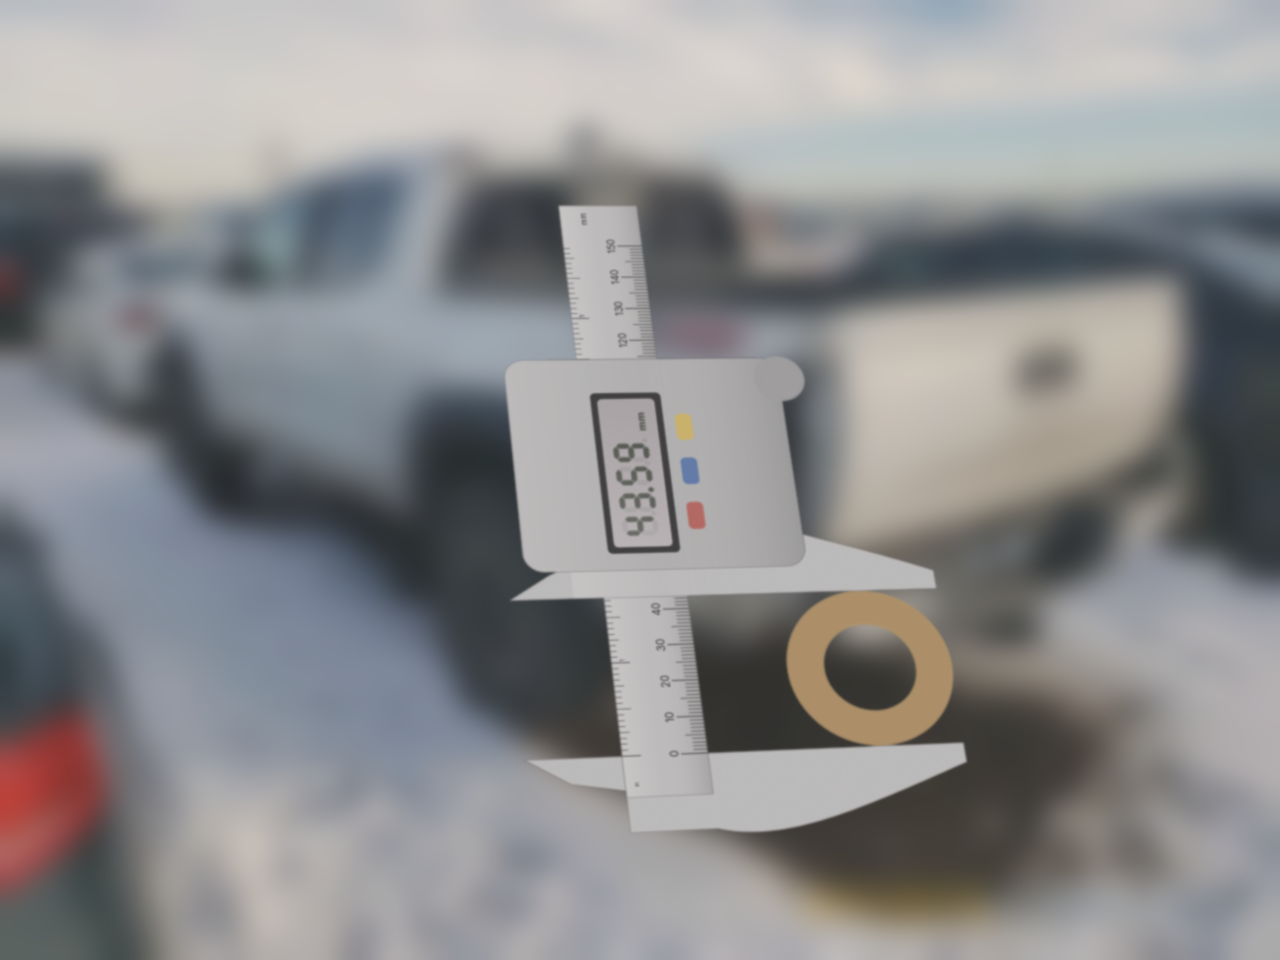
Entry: {"value": 43.59, "unit": "mm"}
